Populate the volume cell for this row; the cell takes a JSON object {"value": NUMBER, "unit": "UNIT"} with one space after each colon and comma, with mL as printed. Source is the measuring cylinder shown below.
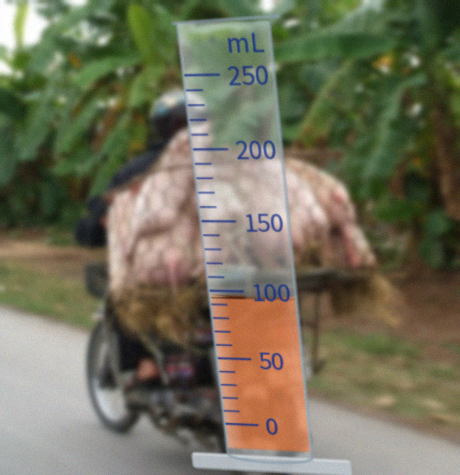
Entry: {"value": 95, "unit": "mL"}
